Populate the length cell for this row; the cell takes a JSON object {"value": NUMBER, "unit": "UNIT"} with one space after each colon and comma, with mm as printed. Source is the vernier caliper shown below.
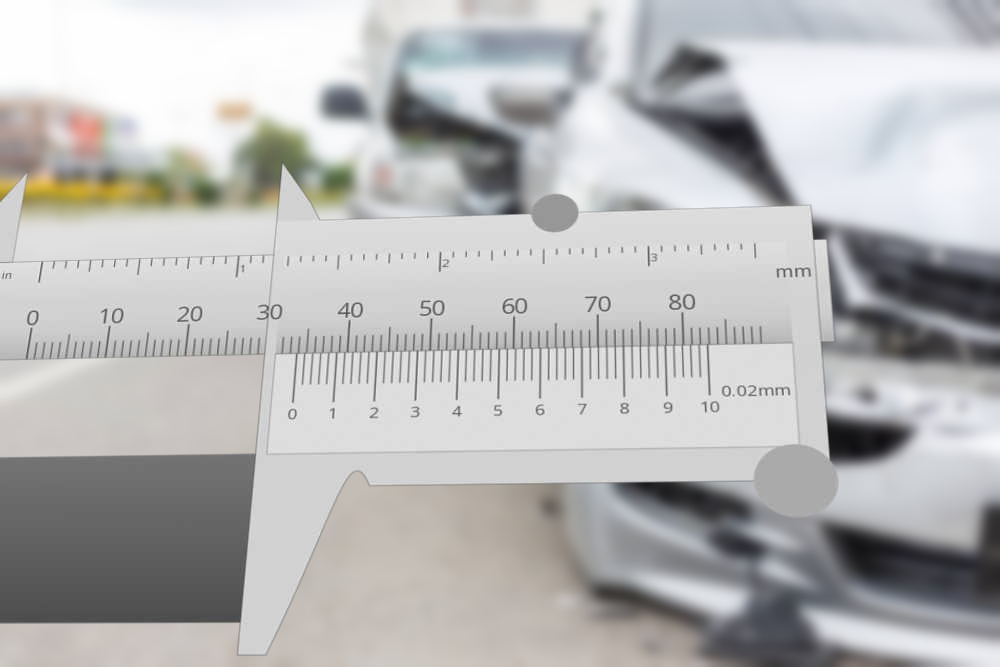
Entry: {"value": 33.8, "unit": "mm"}
